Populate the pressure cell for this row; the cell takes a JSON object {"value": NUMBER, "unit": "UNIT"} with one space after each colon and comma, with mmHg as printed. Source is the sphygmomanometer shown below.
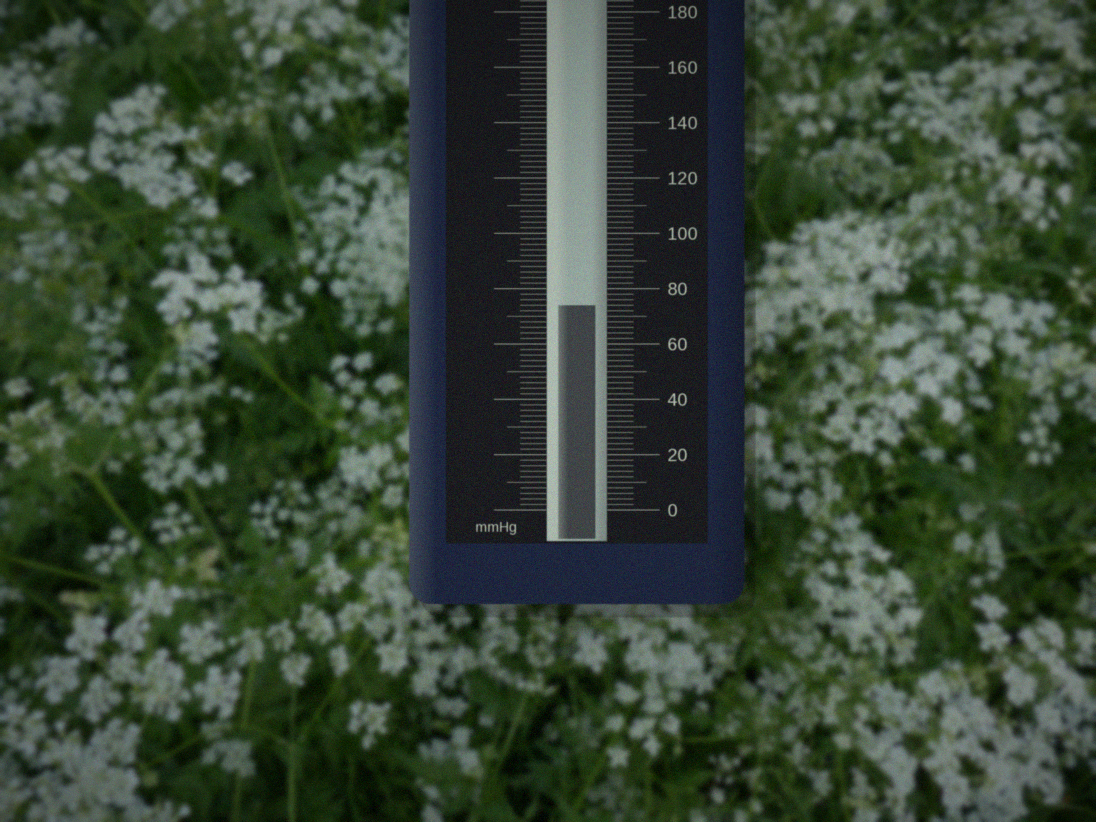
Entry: {"value": 74, "unit": "mmHg"}
